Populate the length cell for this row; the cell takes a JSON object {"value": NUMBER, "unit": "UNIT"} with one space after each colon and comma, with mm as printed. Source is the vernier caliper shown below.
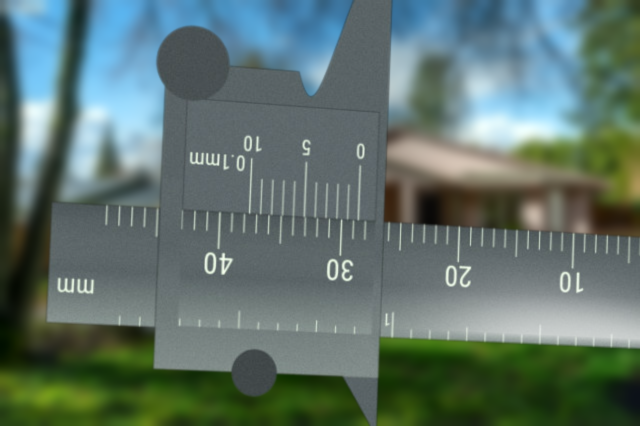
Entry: {"value": 28.6, "unit": "mm"}
